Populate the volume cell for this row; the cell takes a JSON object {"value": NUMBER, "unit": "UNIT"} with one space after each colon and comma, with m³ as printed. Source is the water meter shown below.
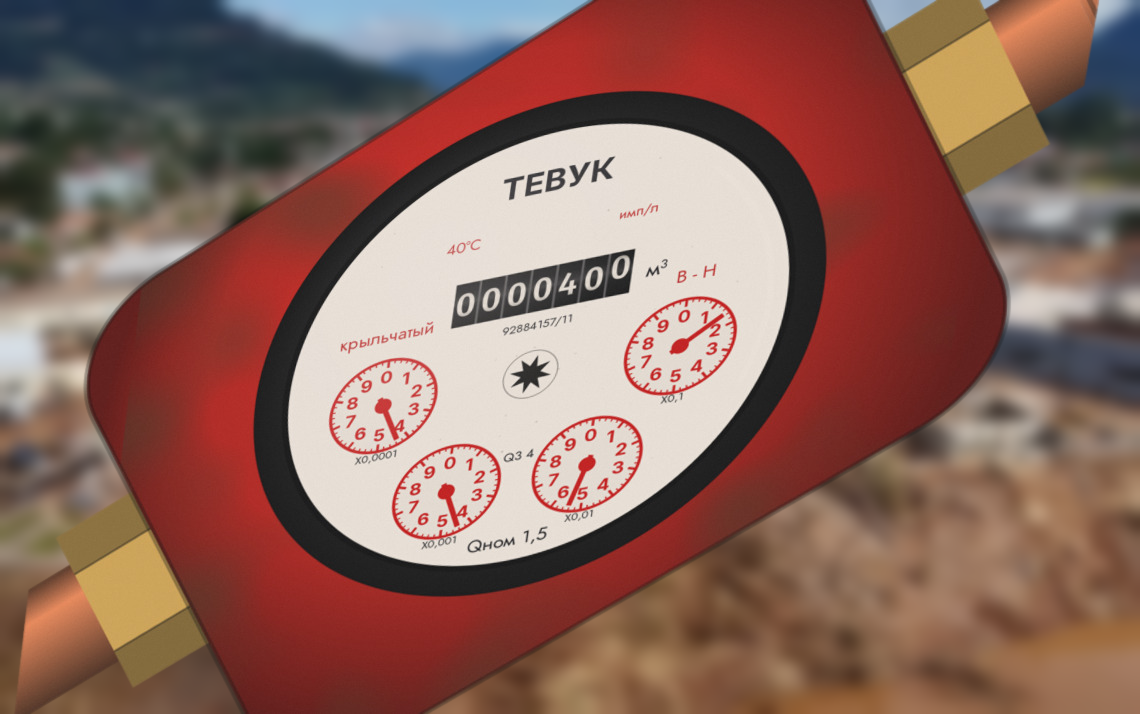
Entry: {"value": 400.1544, "unit": "m³"}
